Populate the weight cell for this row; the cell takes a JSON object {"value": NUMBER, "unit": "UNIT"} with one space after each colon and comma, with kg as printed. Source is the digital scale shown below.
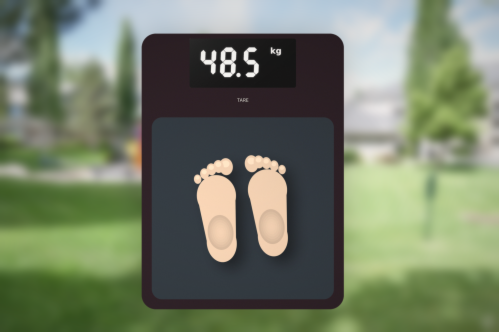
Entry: {"value": 48.5, "unit": "kg"}
